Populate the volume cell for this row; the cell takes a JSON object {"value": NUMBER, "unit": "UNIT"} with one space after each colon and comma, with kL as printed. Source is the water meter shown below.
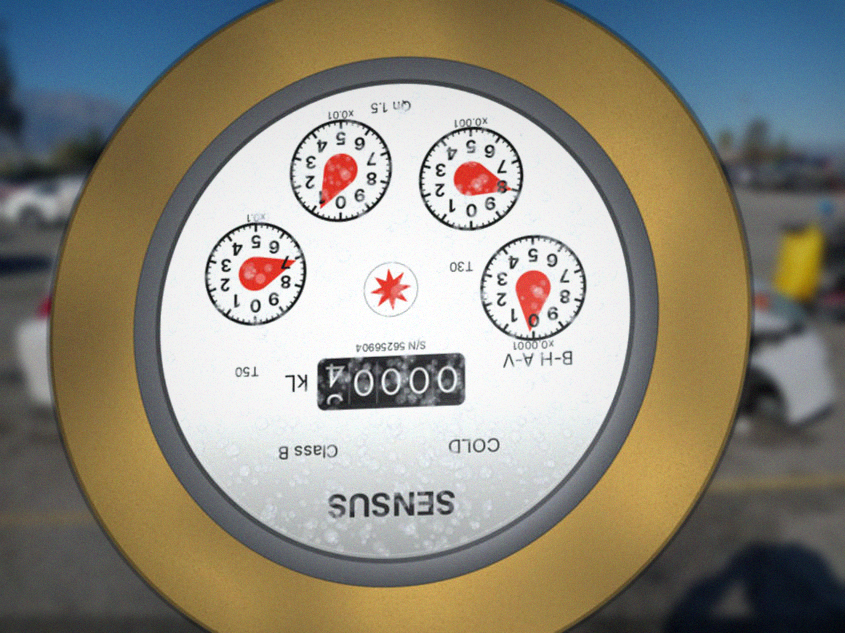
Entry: {"value": 3.7080, "unit": "kL"}
